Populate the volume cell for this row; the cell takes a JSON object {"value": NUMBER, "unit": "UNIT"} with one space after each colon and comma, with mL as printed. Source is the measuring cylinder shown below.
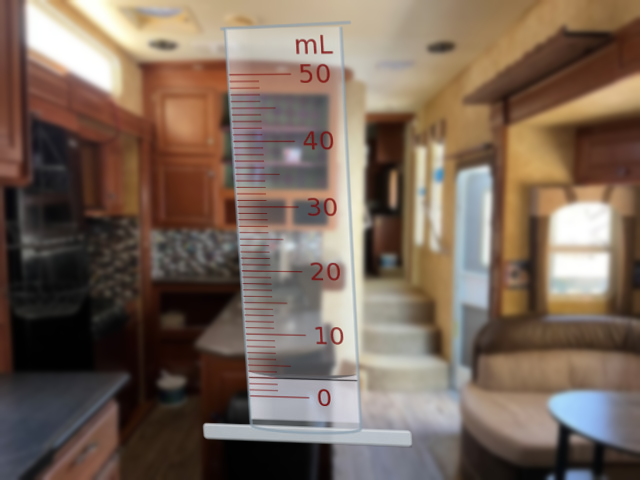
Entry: {"value": 3, "unit": "mL"}
